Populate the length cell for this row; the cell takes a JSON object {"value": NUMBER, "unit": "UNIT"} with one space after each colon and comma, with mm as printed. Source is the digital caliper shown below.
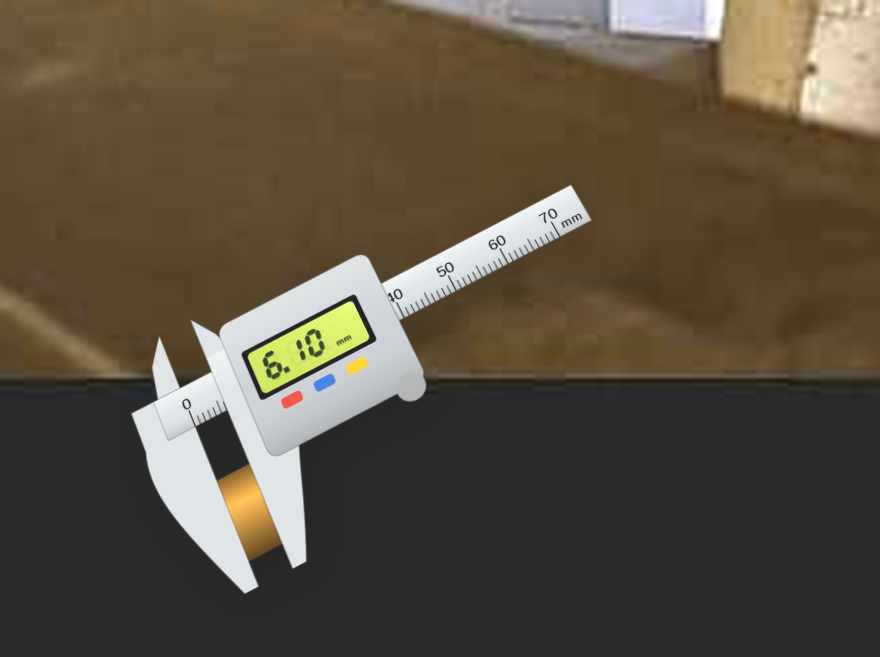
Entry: {"value": 6.10, "unit": "mm"}
